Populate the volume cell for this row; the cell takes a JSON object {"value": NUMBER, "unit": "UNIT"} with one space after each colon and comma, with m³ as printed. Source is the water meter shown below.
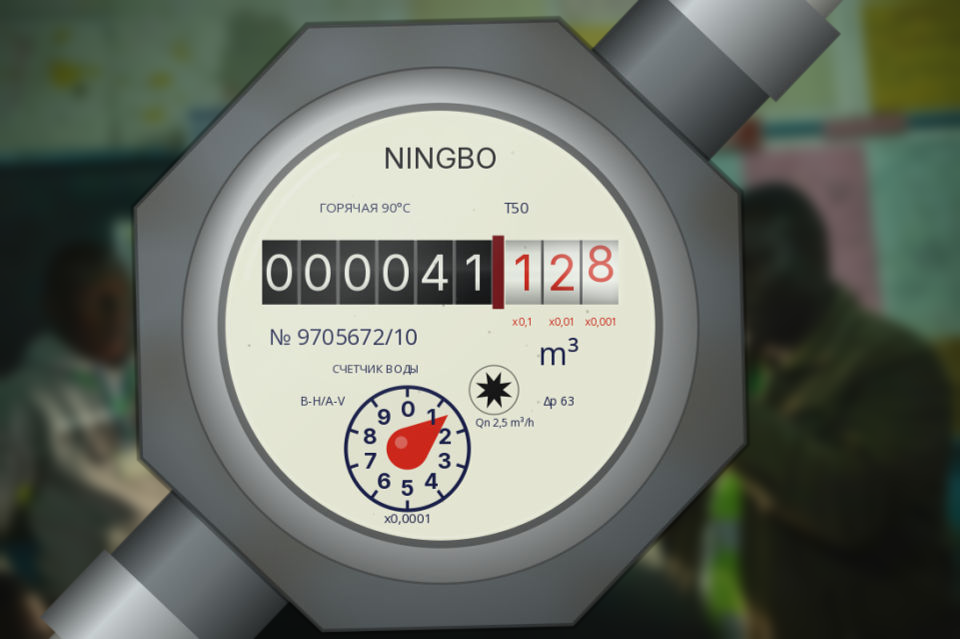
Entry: {"value": 41.1281, "unit": "m³"}
